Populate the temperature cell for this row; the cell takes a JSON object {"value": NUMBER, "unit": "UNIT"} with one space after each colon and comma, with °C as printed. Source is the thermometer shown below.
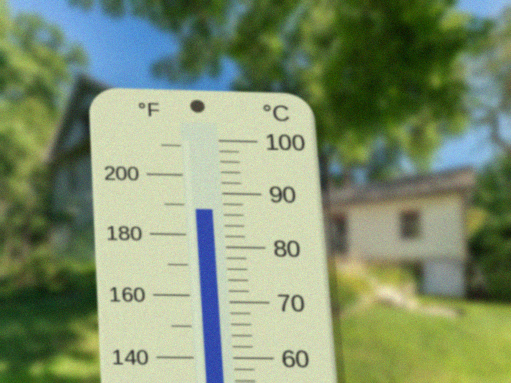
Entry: {"value": 87, "unit": "°C"}
